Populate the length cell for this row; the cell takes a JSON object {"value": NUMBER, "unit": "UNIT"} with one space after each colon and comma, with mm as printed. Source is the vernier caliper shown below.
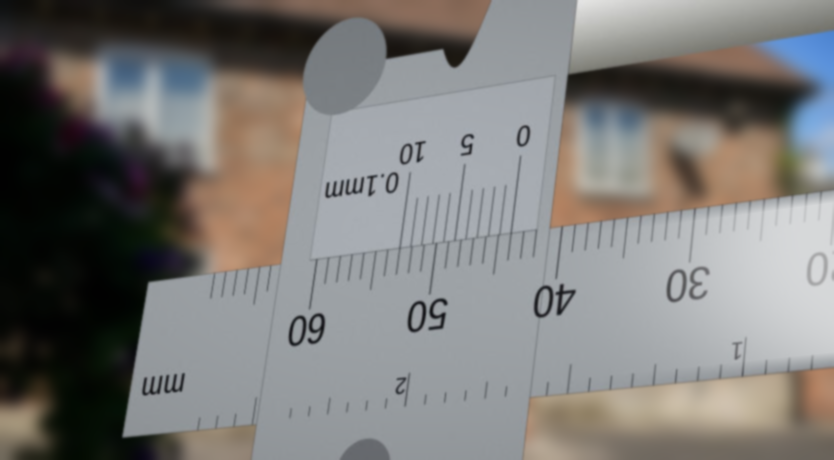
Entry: {"value": 44.0, "unit": "mm"}
